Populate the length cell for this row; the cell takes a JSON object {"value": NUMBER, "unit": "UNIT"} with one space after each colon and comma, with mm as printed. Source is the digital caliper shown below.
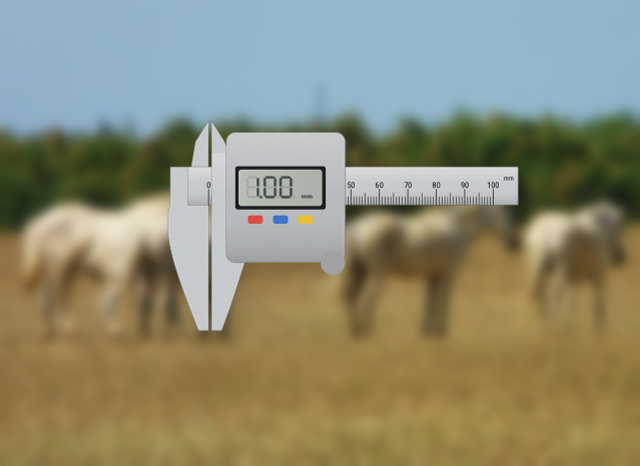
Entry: {"value": 1.00, "unit": "mm"}
